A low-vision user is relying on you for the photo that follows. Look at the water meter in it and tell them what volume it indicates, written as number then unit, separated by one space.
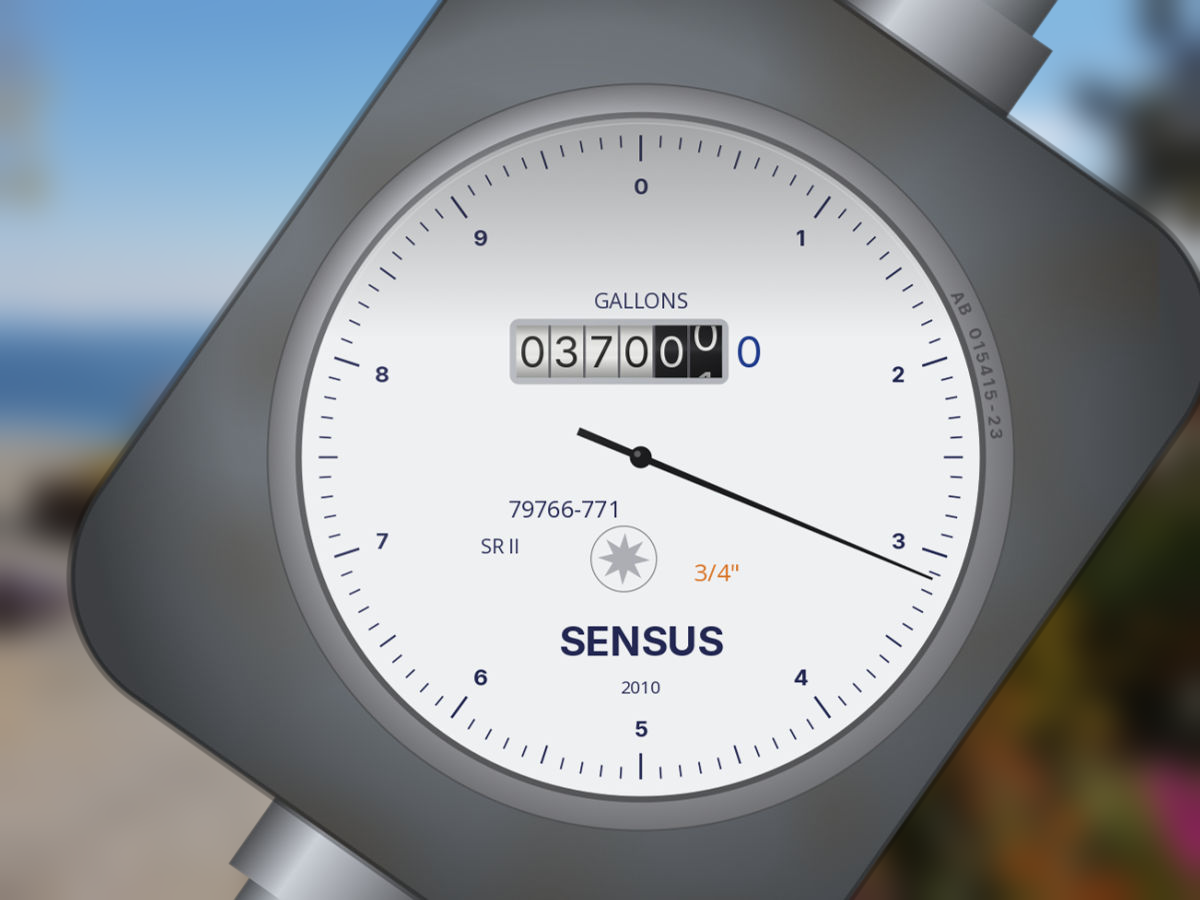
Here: 370003.1 gal
